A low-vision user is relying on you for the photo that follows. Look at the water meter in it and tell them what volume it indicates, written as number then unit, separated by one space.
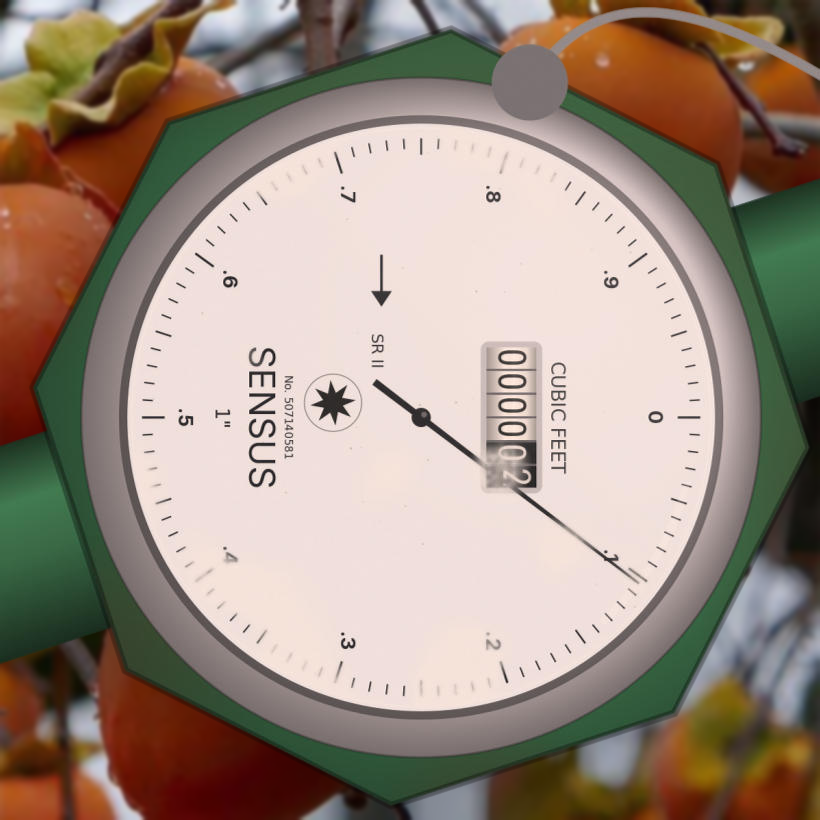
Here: 2.10 ft³
